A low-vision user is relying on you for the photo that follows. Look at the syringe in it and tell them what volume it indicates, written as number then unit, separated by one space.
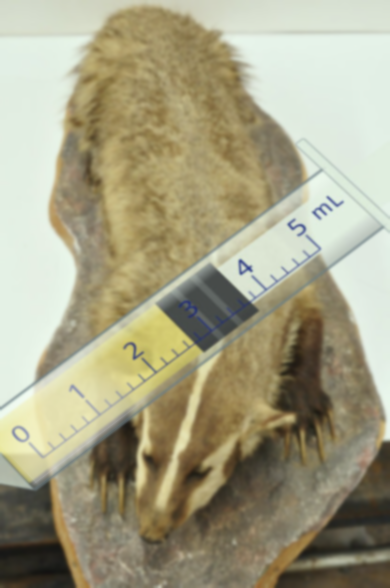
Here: 2.7 mL
